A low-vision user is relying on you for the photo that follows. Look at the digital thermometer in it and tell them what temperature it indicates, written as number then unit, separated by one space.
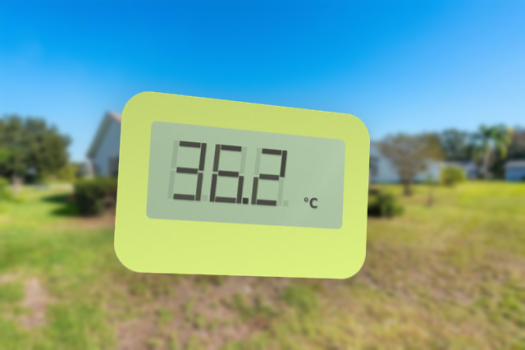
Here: 36.2 °C
